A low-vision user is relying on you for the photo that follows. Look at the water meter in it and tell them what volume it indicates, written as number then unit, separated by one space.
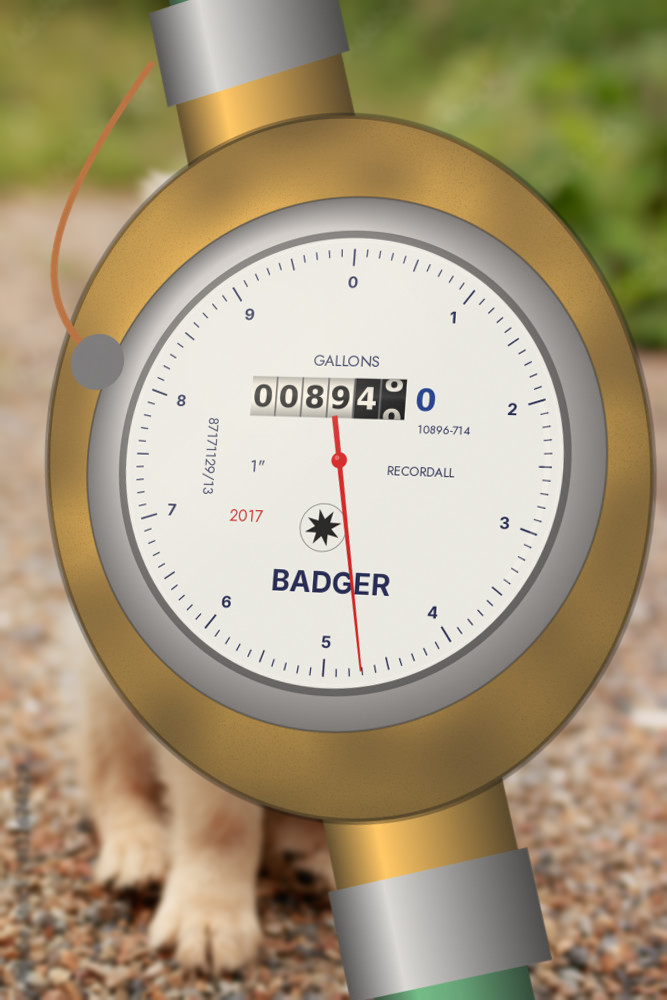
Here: 89484.7 gal
